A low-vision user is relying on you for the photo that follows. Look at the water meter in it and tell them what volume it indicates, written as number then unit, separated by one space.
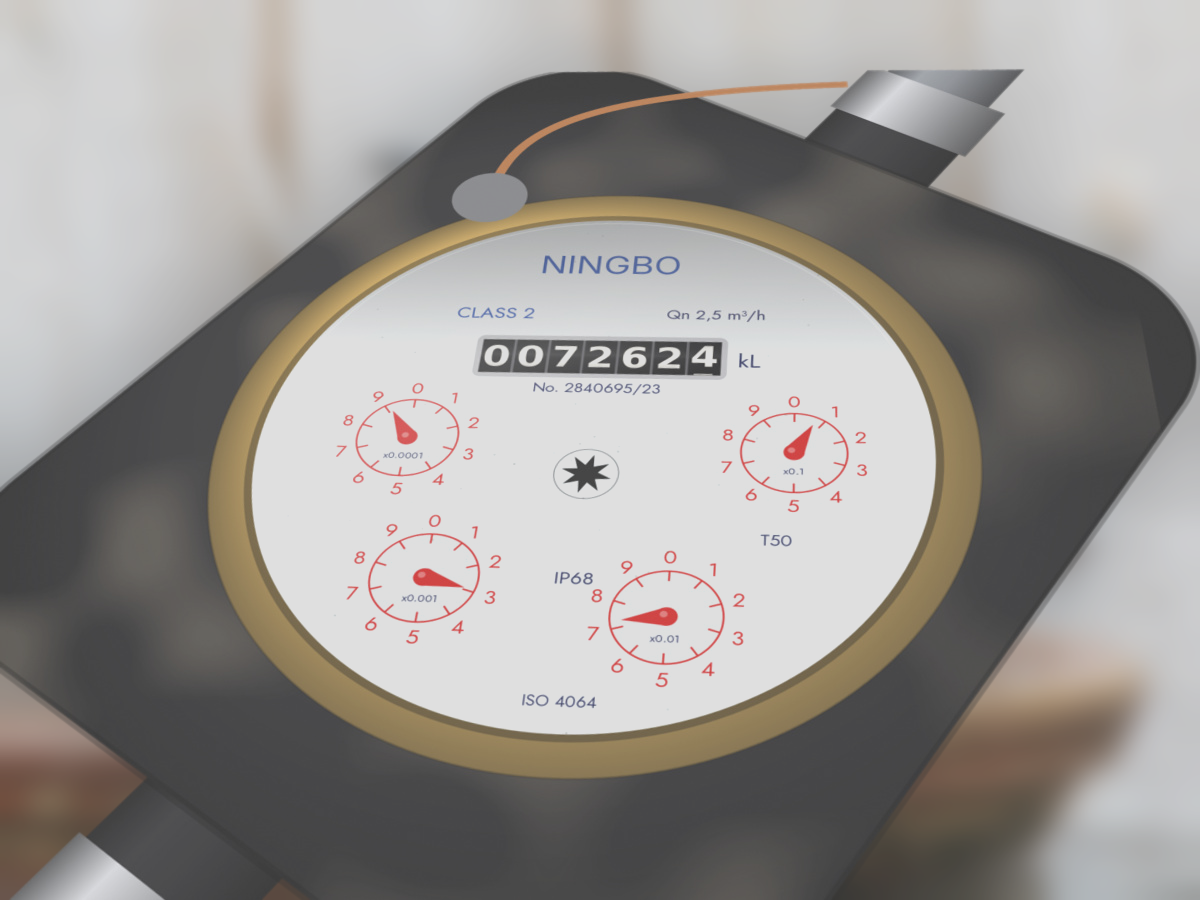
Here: 72624.0729 kL
